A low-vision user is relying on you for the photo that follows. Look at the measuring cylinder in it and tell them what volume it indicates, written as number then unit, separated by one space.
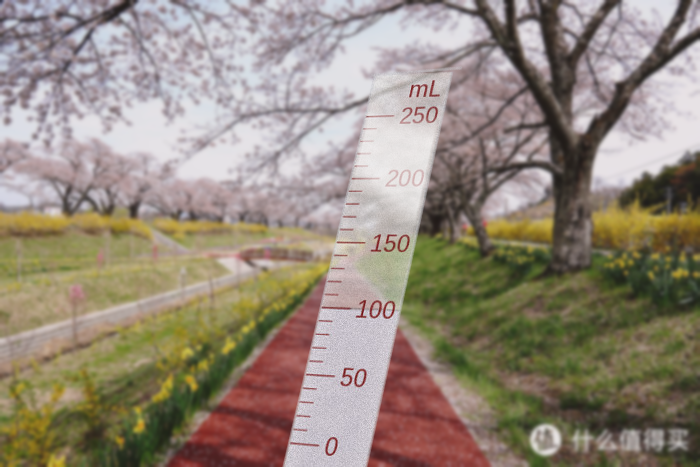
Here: 100 mL
